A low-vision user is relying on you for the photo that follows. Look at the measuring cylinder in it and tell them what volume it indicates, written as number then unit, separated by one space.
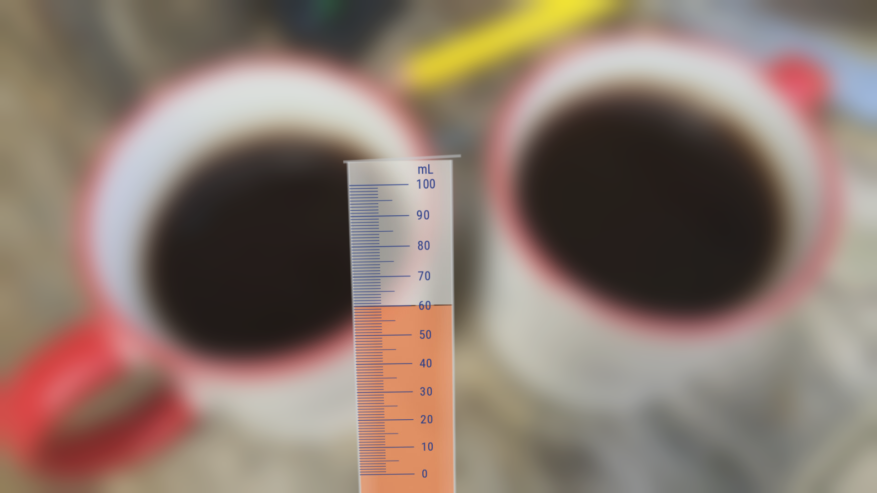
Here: 60 mL
